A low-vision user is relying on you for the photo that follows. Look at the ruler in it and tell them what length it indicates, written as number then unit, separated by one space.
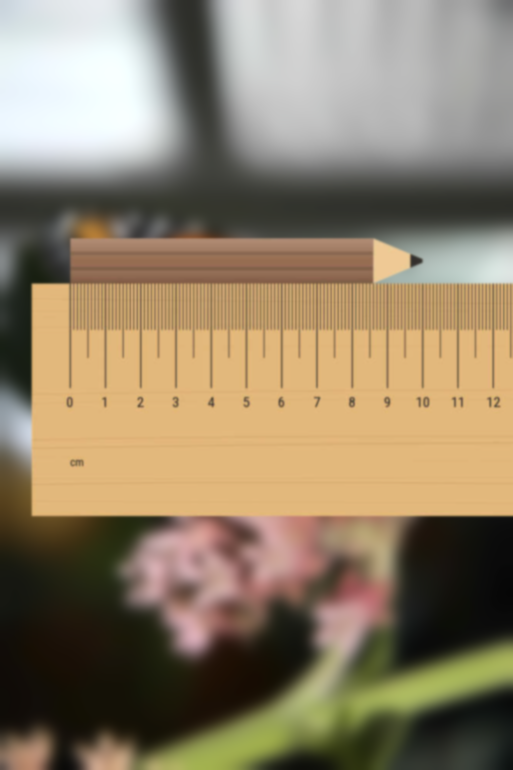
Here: 10 cm
